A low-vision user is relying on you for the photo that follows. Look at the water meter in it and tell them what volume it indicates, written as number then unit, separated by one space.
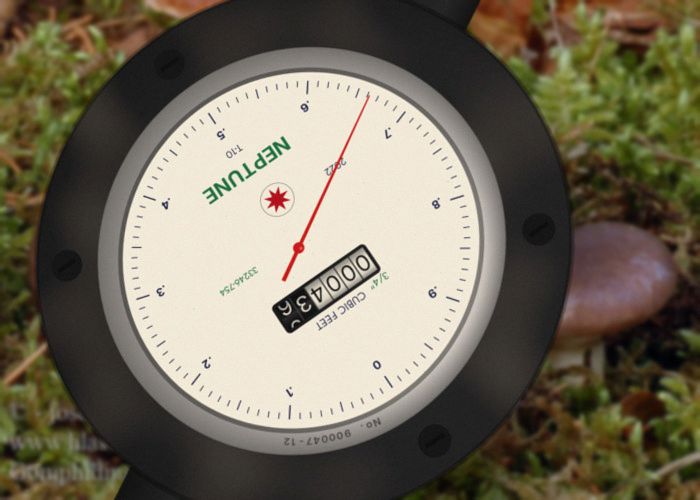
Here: 435.66 ft³
